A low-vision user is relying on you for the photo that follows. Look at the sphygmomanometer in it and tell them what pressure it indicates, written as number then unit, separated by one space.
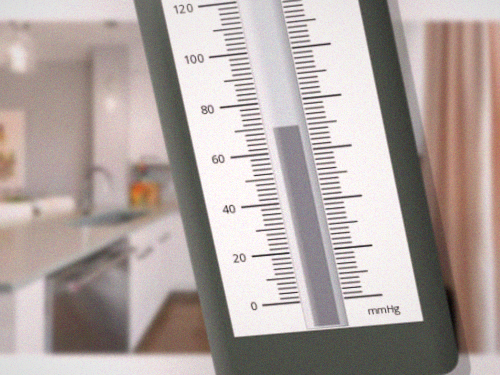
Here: 70 mmHg
